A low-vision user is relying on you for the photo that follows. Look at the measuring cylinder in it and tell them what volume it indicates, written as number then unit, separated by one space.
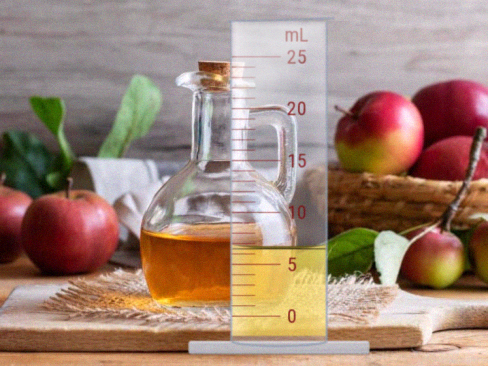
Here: 6.5 mL
